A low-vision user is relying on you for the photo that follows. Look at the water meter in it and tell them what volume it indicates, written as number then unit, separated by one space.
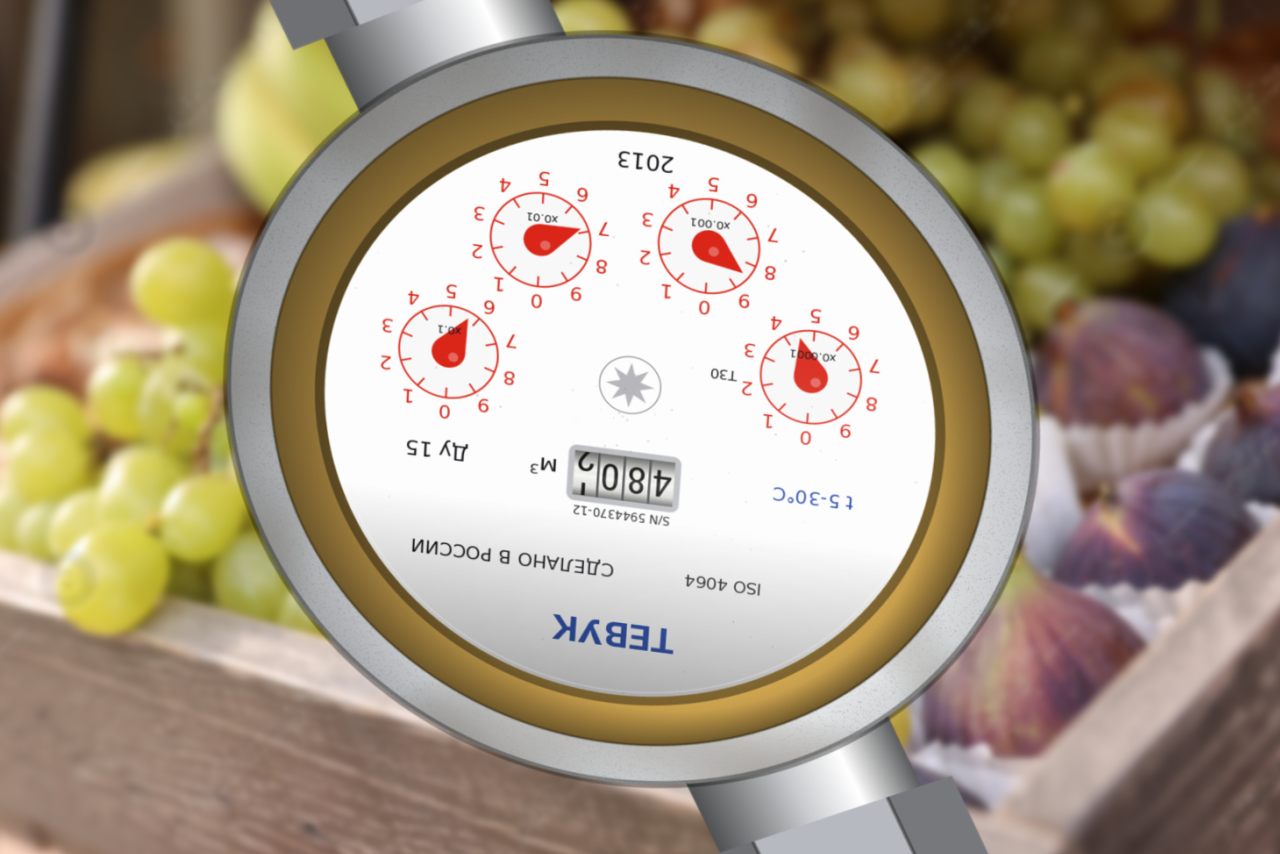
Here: 4801.5684 m³
